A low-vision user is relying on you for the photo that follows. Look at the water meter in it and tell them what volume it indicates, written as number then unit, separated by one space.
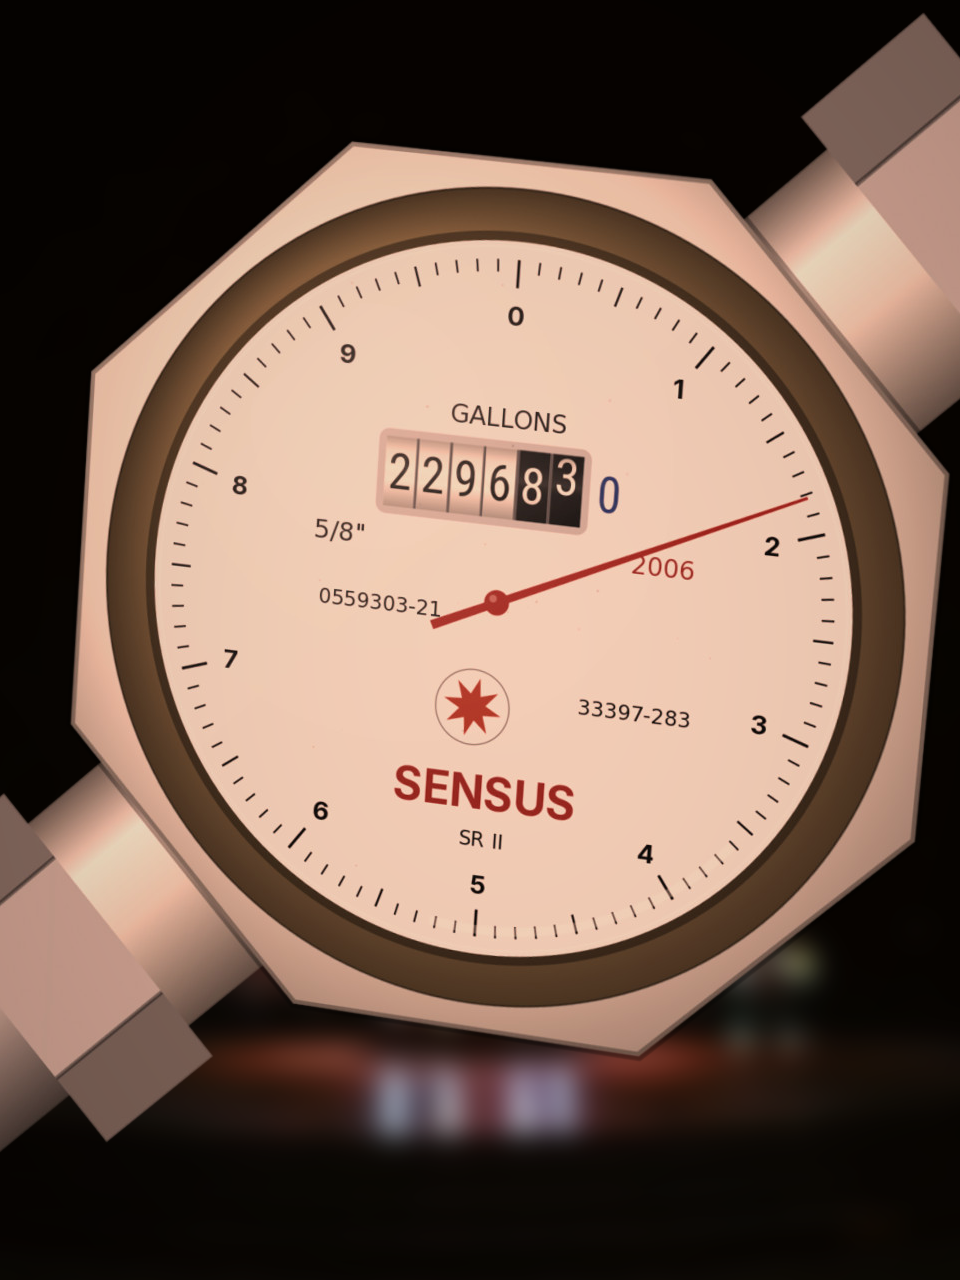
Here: 2296831.8 gal
